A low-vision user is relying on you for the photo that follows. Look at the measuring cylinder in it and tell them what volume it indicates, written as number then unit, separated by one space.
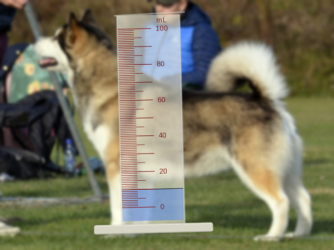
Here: 10 mL
